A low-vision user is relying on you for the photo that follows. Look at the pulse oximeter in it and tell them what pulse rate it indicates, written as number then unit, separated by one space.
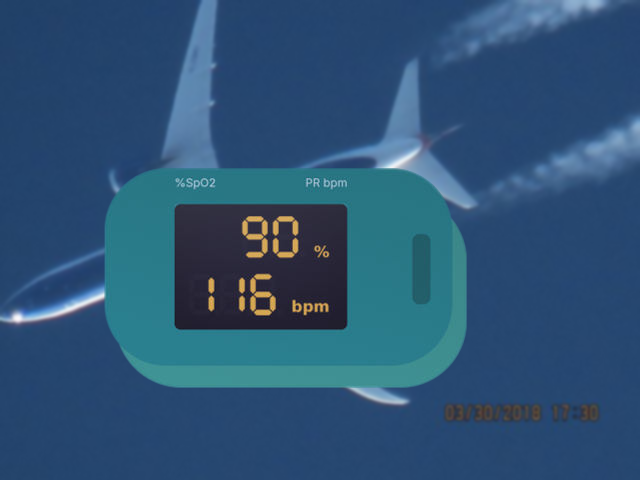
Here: 116 bpm
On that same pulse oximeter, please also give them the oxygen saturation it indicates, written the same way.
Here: 90 %
